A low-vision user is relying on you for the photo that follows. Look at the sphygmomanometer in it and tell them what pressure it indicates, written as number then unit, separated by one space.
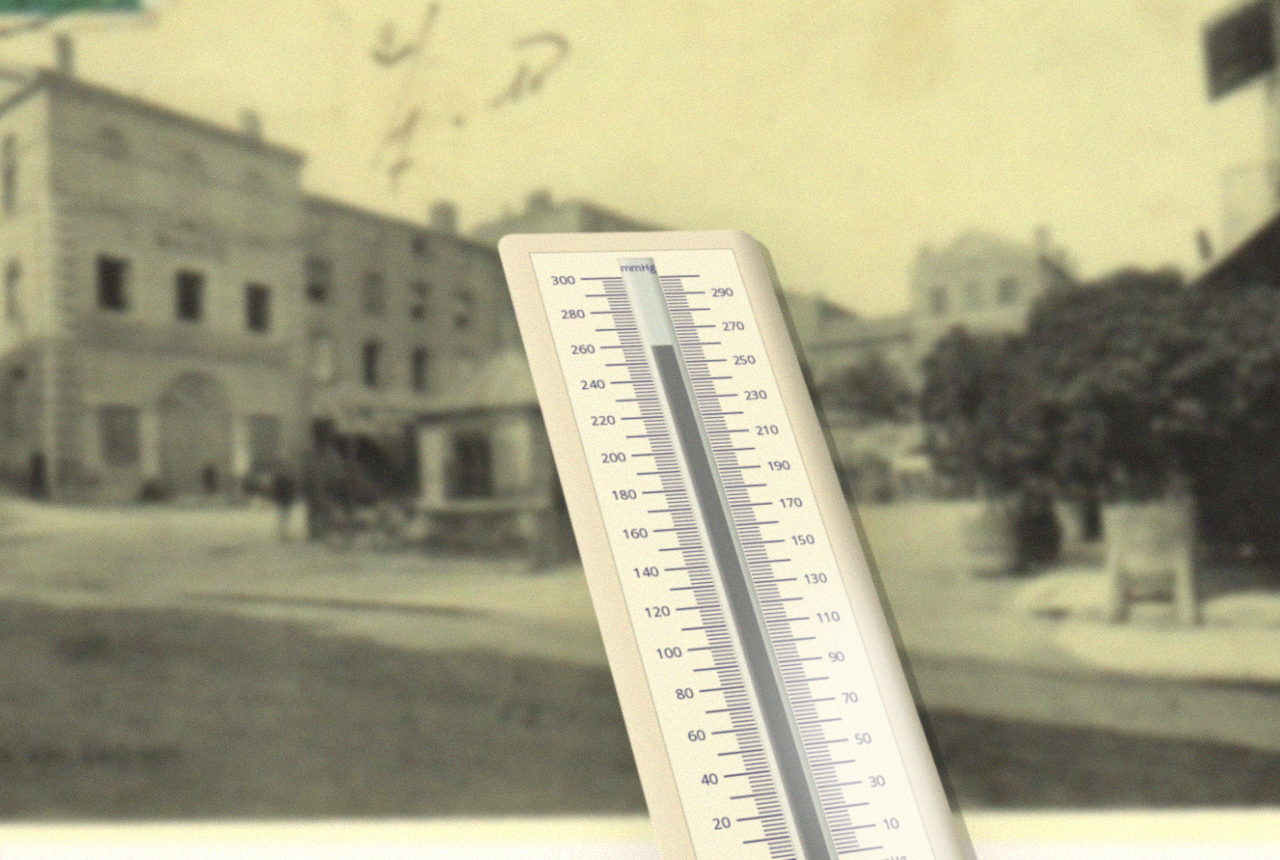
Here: 260 mmHg
